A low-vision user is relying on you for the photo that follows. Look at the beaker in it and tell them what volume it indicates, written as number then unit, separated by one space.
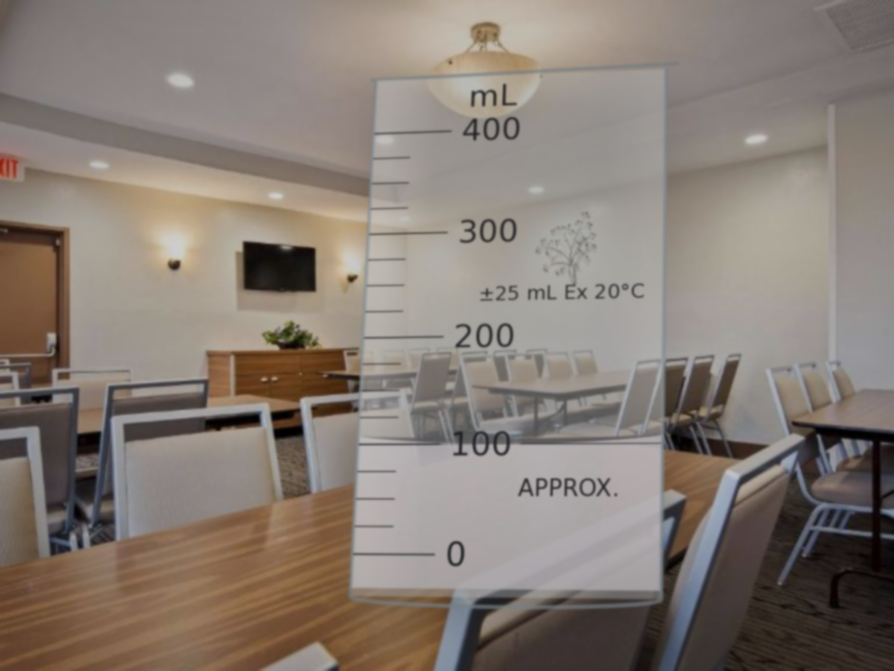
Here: 100 mL
